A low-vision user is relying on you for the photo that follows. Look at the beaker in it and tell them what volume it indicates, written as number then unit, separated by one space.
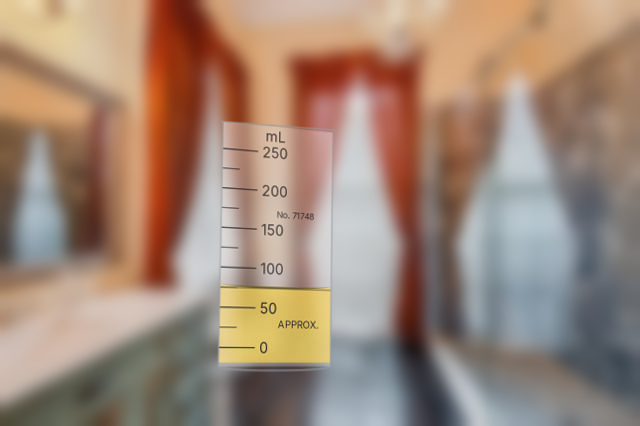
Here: 75 mL
